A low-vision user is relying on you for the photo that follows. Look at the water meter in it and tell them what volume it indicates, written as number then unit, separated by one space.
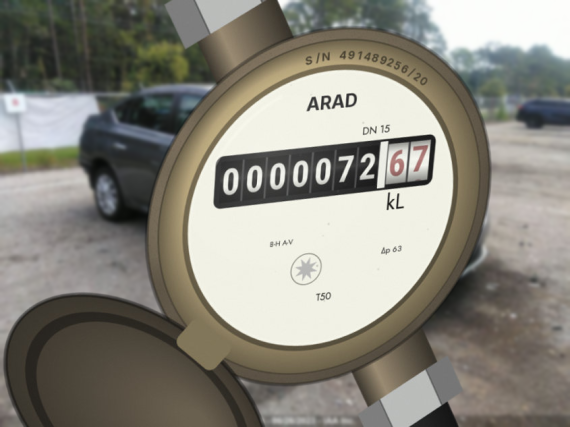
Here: 72.67 kL
